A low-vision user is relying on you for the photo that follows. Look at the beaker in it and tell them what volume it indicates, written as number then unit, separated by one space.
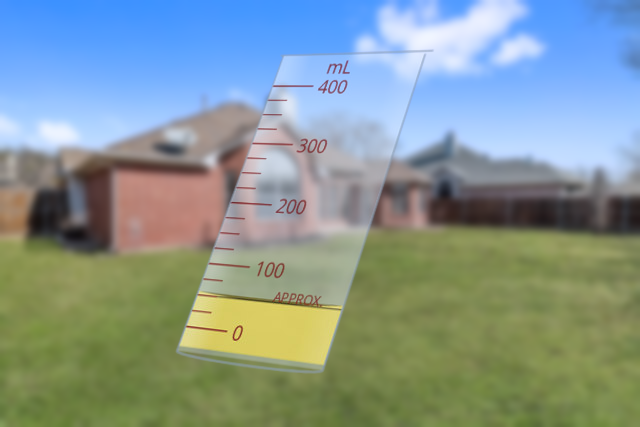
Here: 50 mL
